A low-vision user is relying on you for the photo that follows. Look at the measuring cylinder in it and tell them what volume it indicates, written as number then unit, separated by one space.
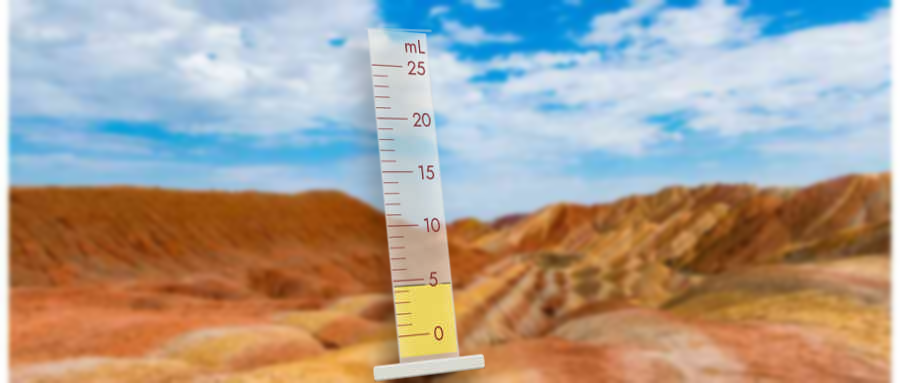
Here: 4.5 mL
